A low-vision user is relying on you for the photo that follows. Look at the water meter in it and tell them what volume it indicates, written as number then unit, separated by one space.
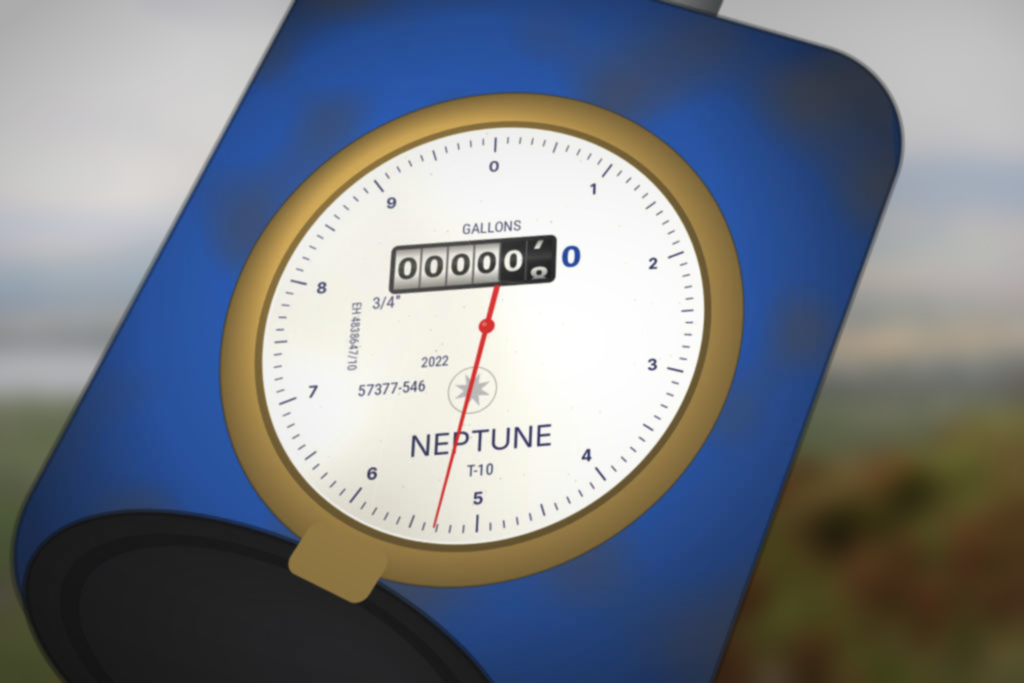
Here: 75.3 gal
